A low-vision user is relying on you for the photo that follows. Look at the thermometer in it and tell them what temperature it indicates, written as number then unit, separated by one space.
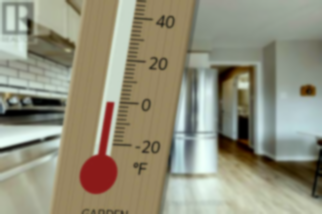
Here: 0 °F
